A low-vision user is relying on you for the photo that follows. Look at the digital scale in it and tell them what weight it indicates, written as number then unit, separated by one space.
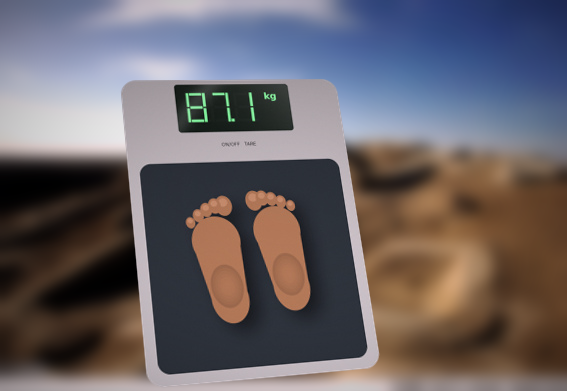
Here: 87.1 kg
